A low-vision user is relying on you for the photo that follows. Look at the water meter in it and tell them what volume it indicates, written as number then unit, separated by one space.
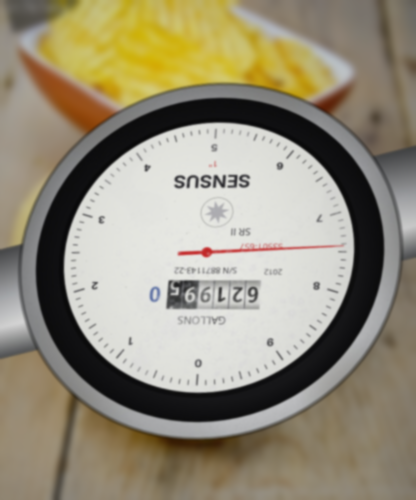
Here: 6219947.4 gal
